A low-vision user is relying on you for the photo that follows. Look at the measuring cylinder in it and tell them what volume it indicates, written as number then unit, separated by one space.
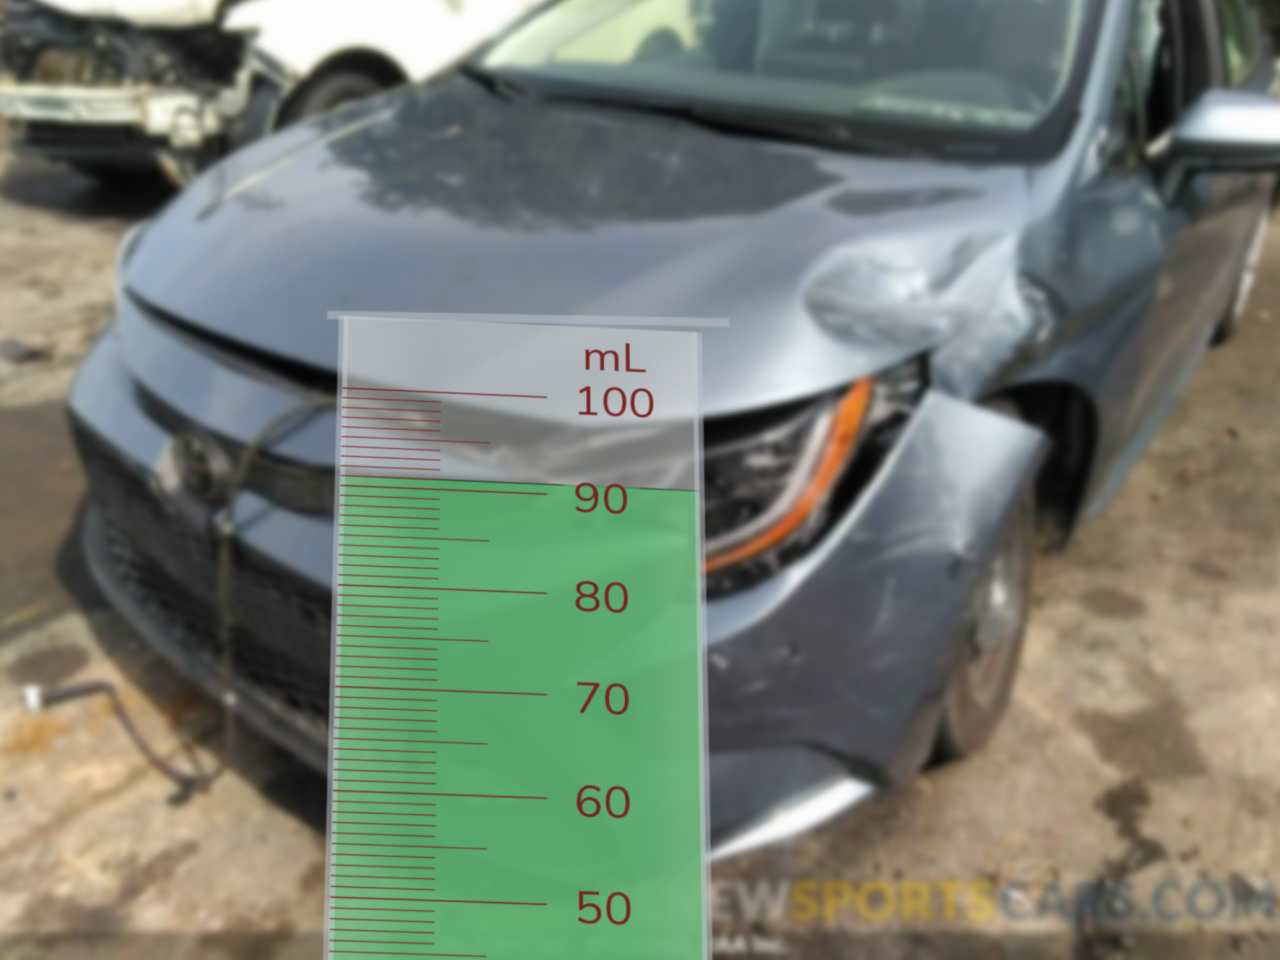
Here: 91 mL
